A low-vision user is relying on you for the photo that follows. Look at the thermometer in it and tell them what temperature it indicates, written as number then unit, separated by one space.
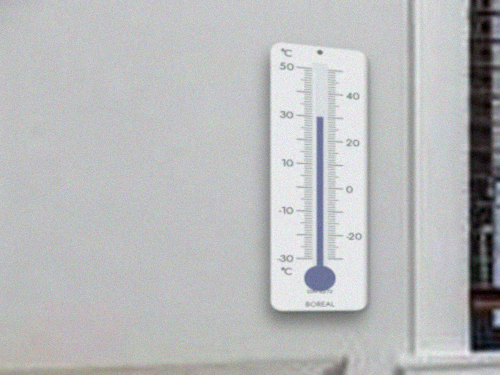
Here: 30 °C
